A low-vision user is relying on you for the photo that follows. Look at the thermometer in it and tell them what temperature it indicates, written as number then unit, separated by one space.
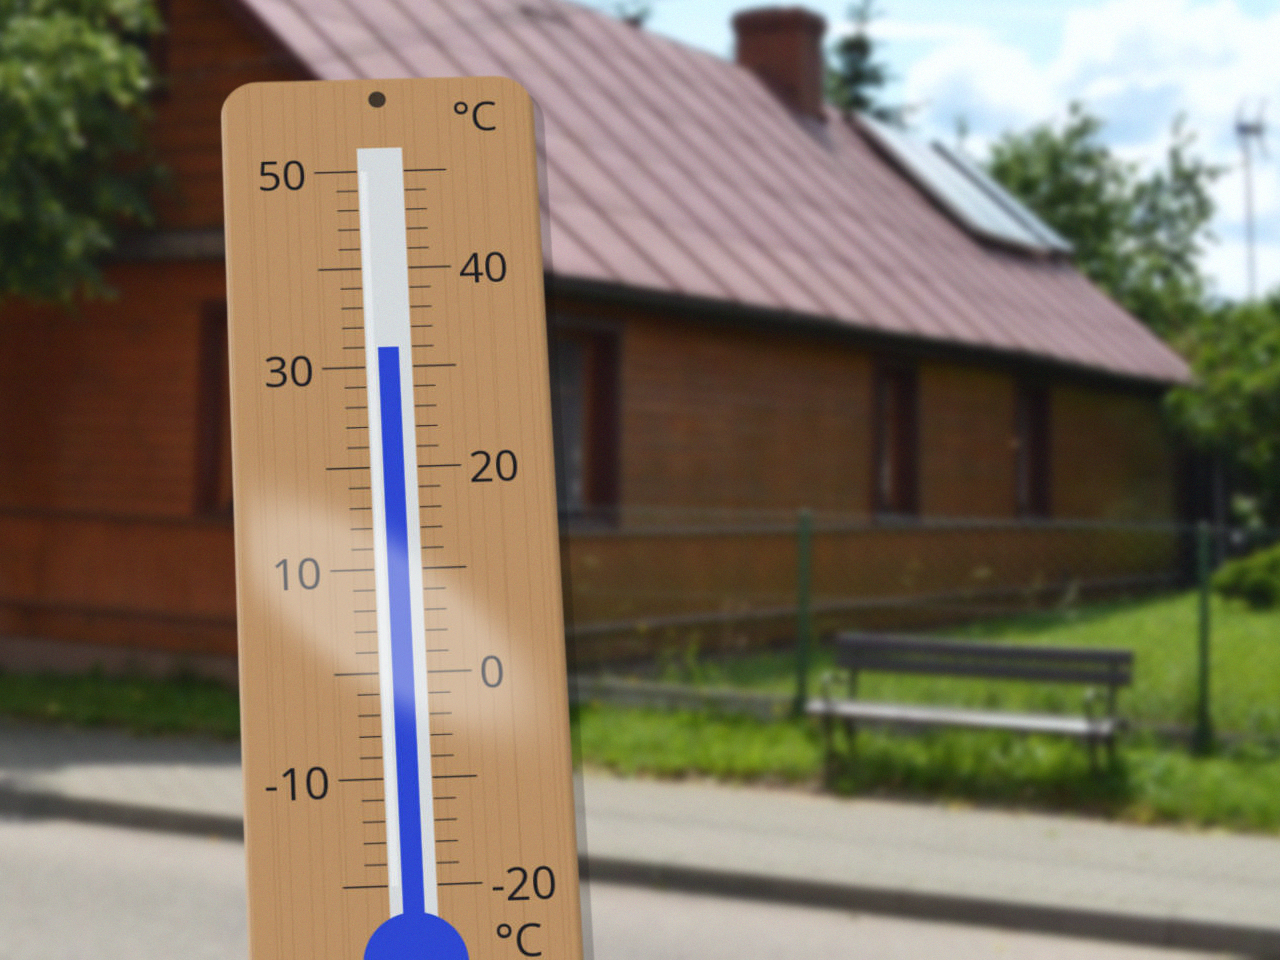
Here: 32 °C
